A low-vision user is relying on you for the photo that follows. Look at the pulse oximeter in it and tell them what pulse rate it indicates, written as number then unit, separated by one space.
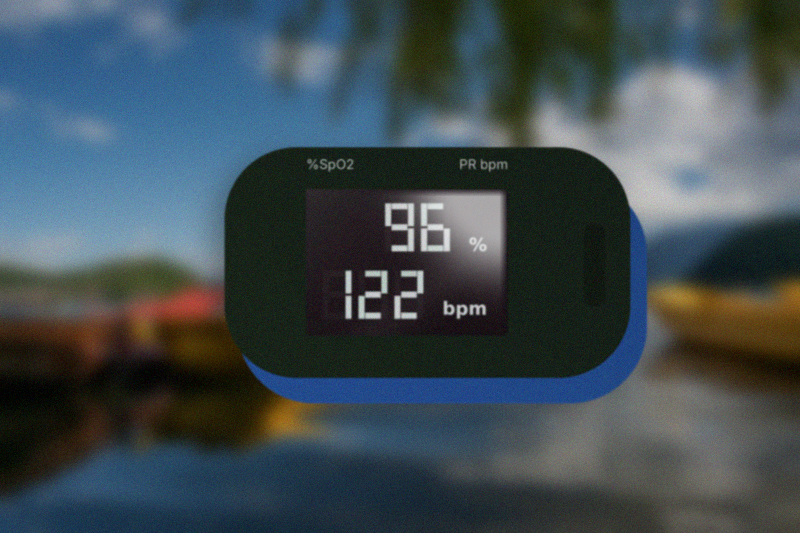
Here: 122 bpm
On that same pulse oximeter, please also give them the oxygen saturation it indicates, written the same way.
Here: 96 %
